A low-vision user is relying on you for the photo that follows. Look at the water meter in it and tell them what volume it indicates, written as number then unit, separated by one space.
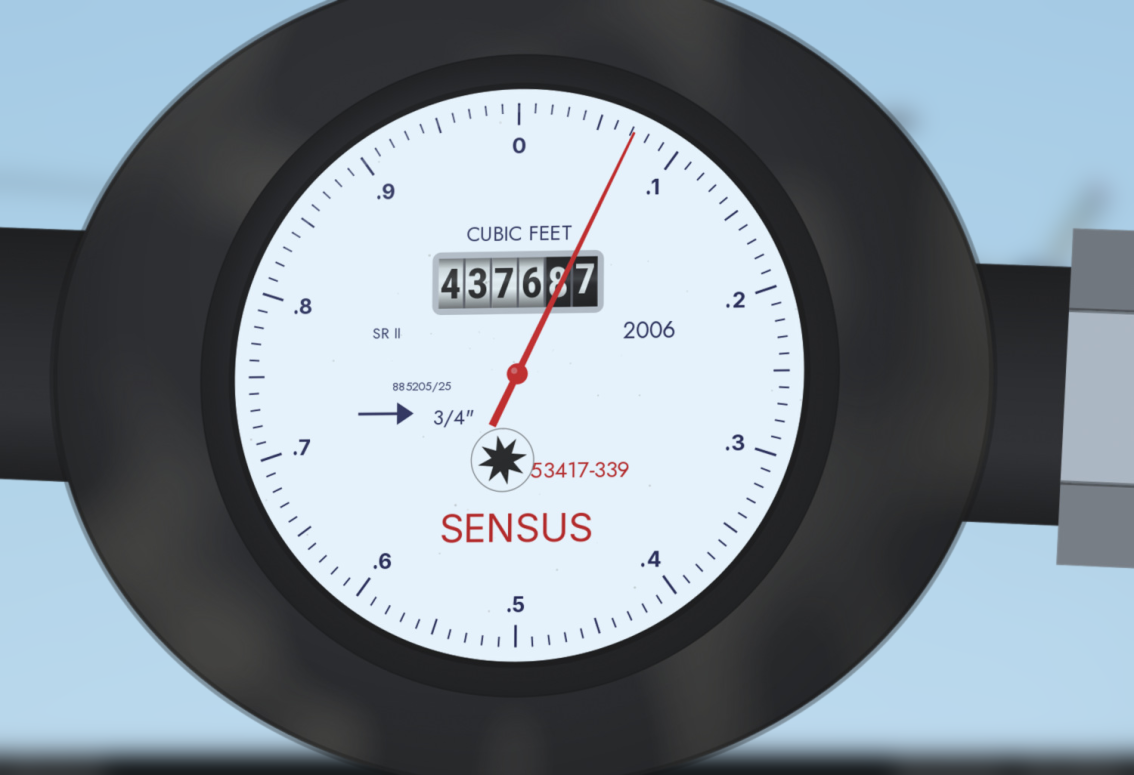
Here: 437687.07 ft³
